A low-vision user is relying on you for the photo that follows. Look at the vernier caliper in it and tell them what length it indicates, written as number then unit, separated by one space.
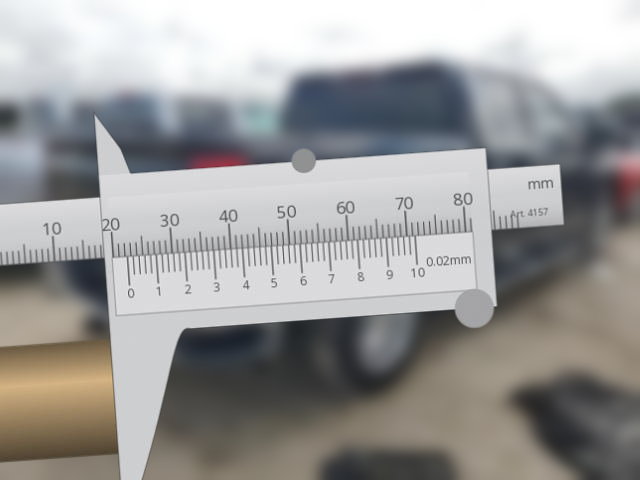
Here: 22.4 mm
